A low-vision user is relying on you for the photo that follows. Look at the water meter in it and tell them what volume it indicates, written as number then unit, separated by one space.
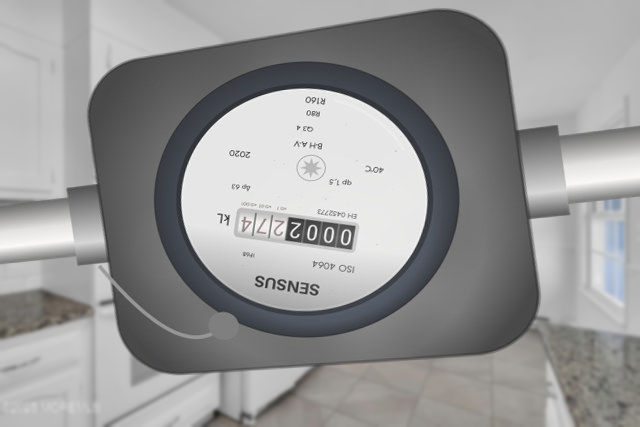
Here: 2.274 kL
